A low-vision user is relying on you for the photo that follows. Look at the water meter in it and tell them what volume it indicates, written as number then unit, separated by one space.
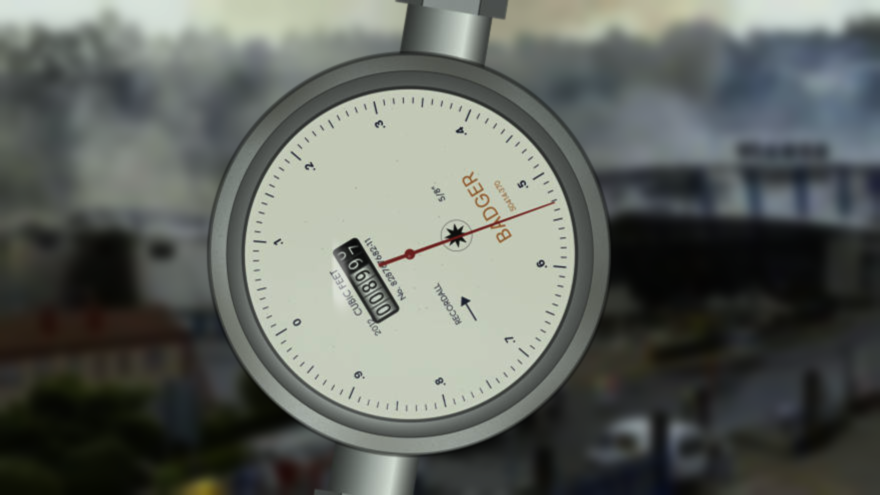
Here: 8996.53 ft³
